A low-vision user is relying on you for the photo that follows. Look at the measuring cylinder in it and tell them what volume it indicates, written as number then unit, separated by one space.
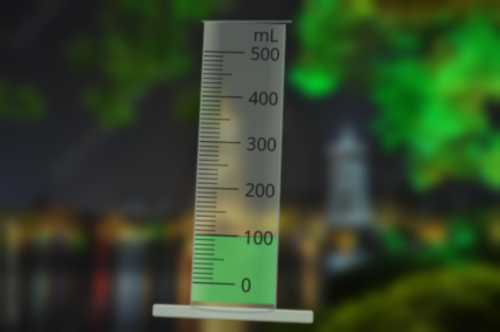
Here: 100 mL
